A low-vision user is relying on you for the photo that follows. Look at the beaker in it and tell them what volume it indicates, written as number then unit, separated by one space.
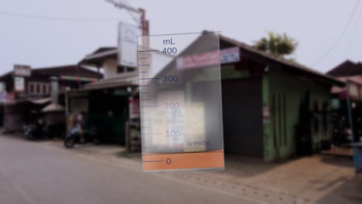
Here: 25 mL
